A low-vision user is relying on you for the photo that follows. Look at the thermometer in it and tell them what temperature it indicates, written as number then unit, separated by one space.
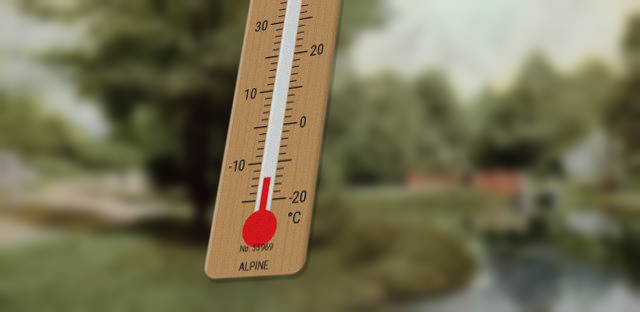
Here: -14 °C
